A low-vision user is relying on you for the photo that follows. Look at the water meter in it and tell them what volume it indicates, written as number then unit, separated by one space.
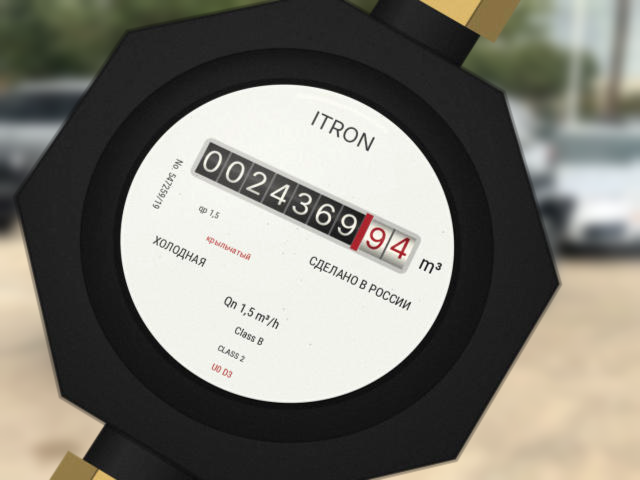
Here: 24369.94 m³
